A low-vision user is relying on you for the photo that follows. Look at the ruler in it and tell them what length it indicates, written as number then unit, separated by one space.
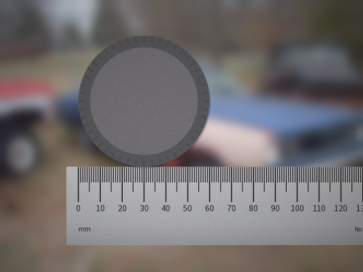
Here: 60 mm
